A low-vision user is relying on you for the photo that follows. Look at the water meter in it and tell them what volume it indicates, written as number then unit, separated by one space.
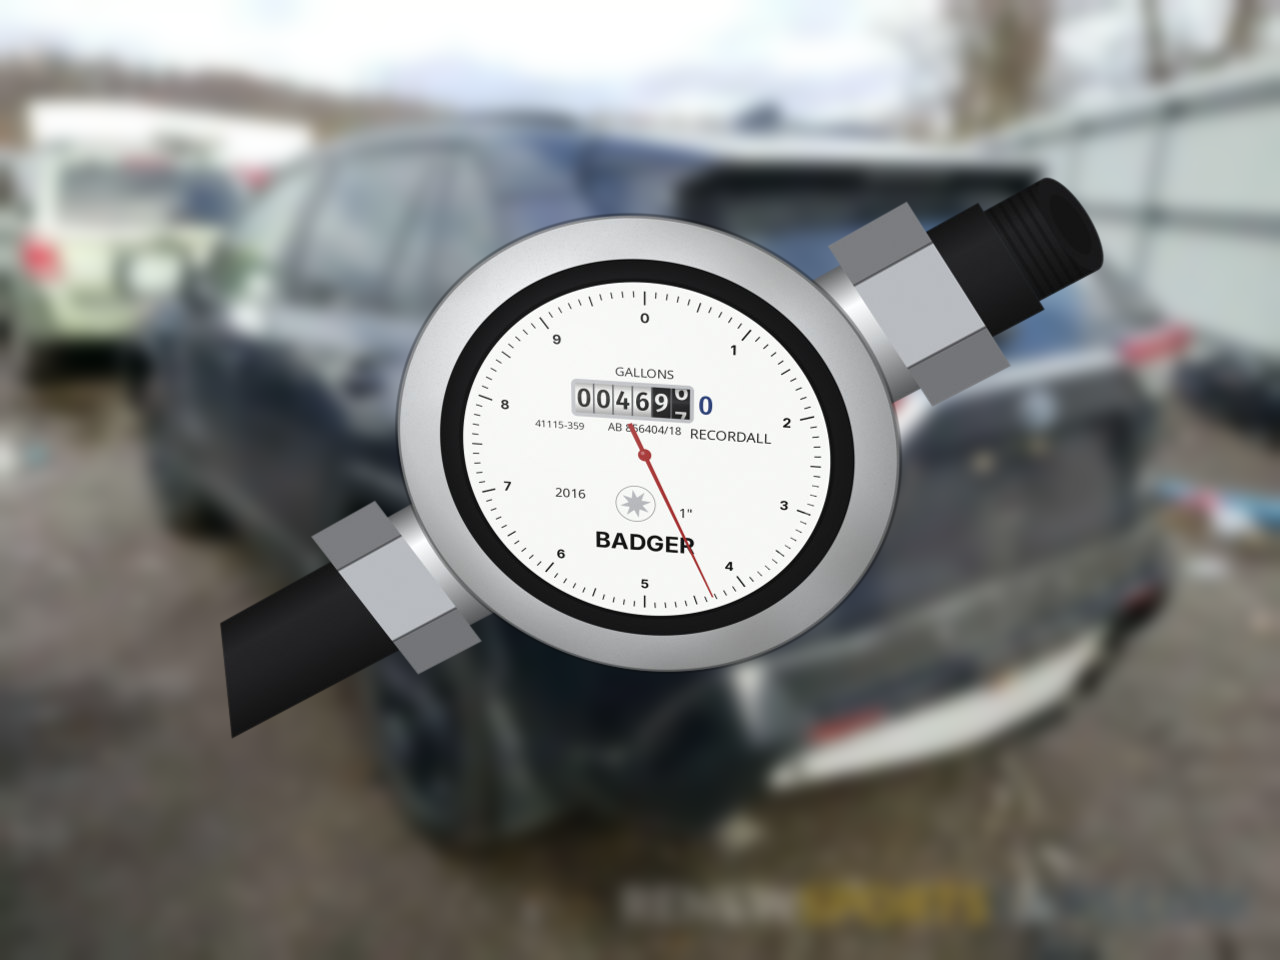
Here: 46964.3 gal
